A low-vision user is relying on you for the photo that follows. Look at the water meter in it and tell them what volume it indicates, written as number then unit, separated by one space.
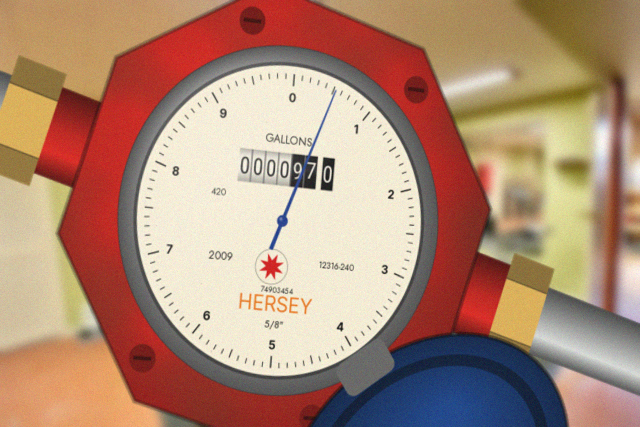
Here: 970.5 gal
